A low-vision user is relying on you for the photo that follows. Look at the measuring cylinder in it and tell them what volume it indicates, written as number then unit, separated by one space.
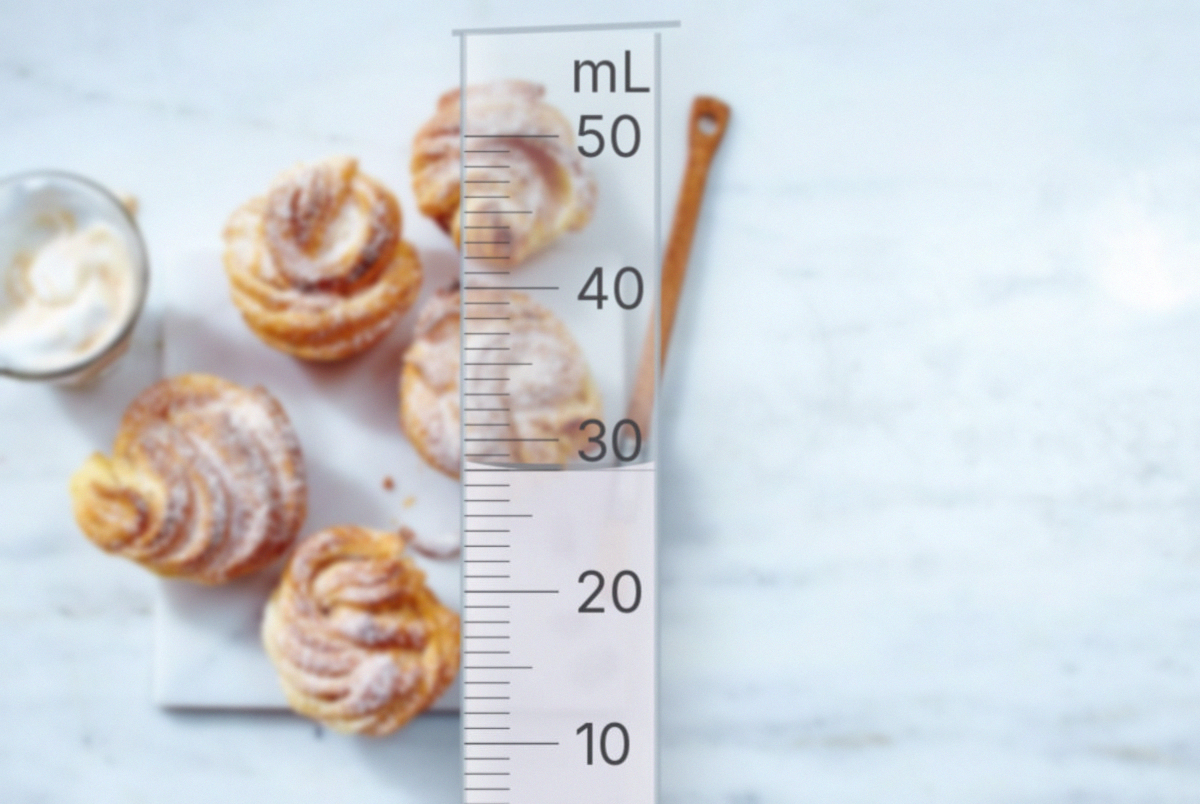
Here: 28 mL
